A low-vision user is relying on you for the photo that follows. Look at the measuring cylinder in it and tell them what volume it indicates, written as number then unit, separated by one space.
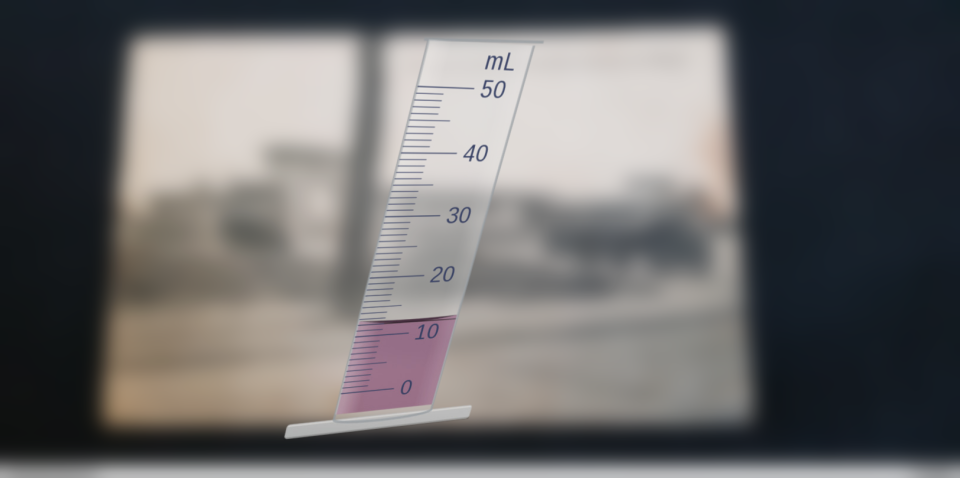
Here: 12 mL
